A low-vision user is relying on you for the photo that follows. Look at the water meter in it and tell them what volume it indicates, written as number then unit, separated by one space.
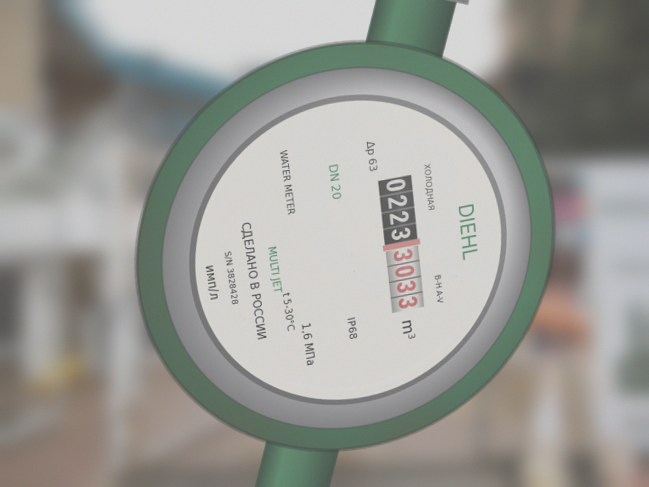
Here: 223.3033 m³
